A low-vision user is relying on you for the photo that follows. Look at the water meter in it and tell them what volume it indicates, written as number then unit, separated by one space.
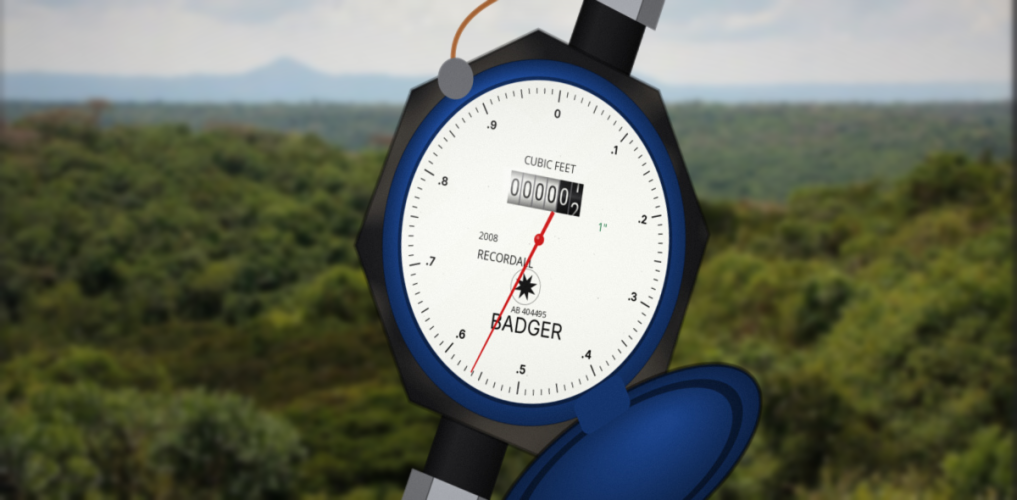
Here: 1.56 ft³
